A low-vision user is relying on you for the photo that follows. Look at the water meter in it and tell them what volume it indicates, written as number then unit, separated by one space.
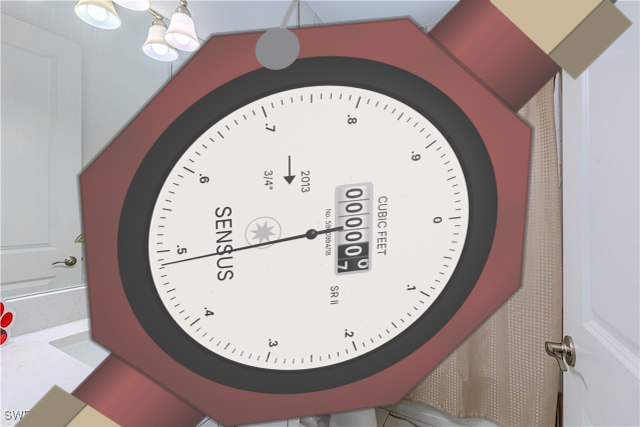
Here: 6.48 ft³
